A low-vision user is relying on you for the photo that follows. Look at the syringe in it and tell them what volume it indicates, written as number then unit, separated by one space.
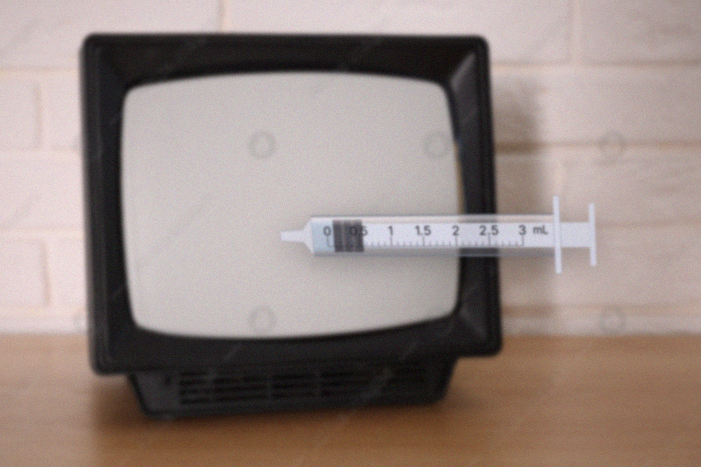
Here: 0.1 mL
